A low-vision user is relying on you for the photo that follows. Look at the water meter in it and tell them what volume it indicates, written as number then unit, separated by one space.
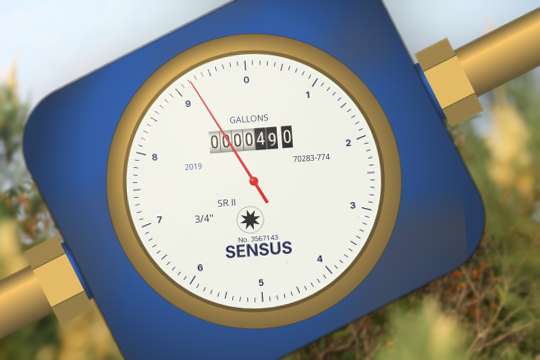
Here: 489.2 gal
